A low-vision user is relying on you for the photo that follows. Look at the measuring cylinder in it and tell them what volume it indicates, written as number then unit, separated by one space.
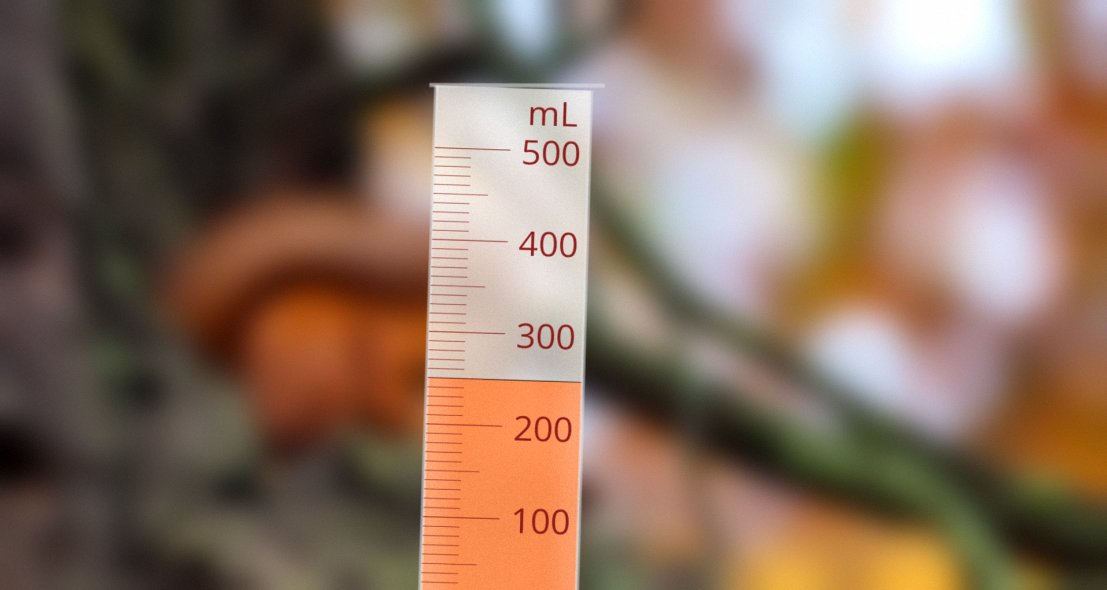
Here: 250 mL
